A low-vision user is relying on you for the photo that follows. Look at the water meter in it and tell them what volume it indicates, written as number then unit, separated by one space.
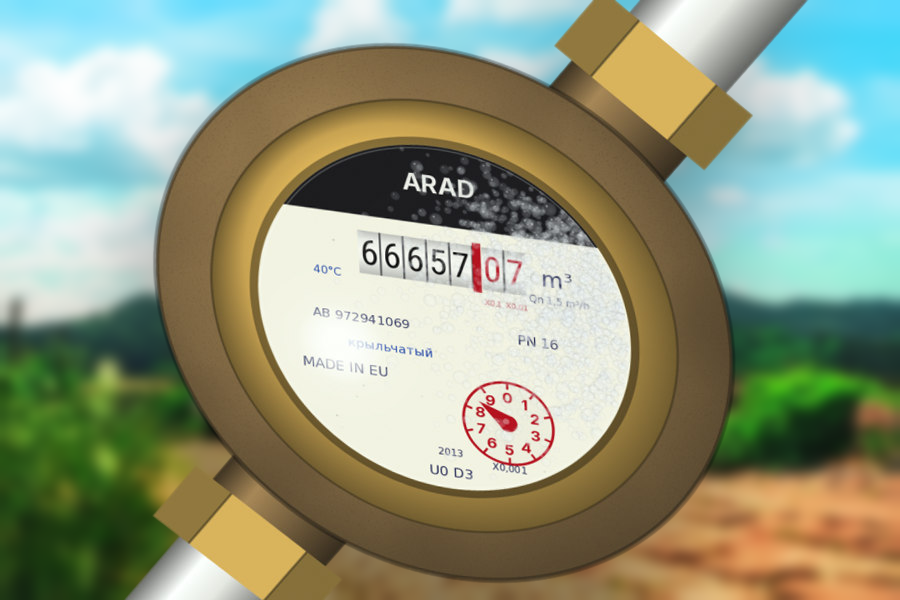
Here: 66657.078 m³
